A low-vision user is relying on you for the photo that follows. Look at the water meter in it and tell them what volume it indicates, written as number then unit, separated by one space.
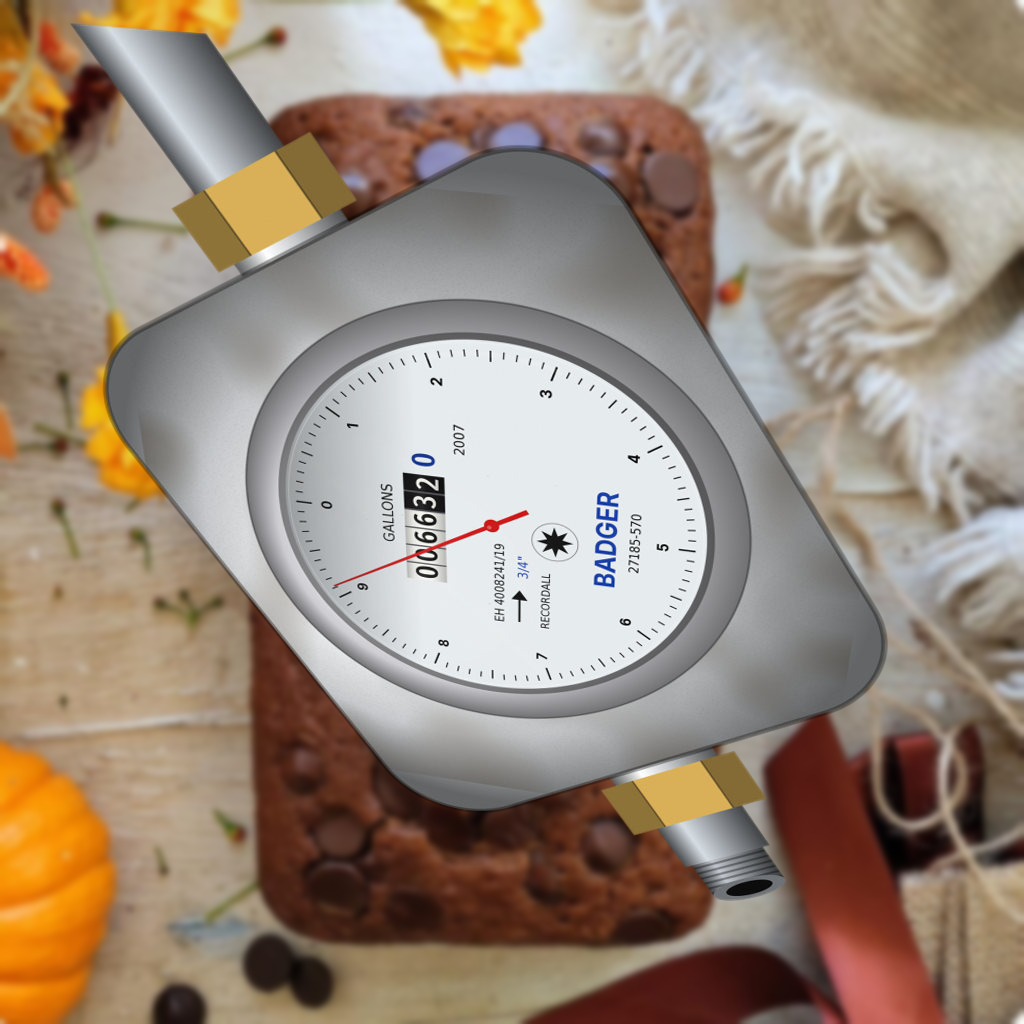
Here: 66319.1 gal
